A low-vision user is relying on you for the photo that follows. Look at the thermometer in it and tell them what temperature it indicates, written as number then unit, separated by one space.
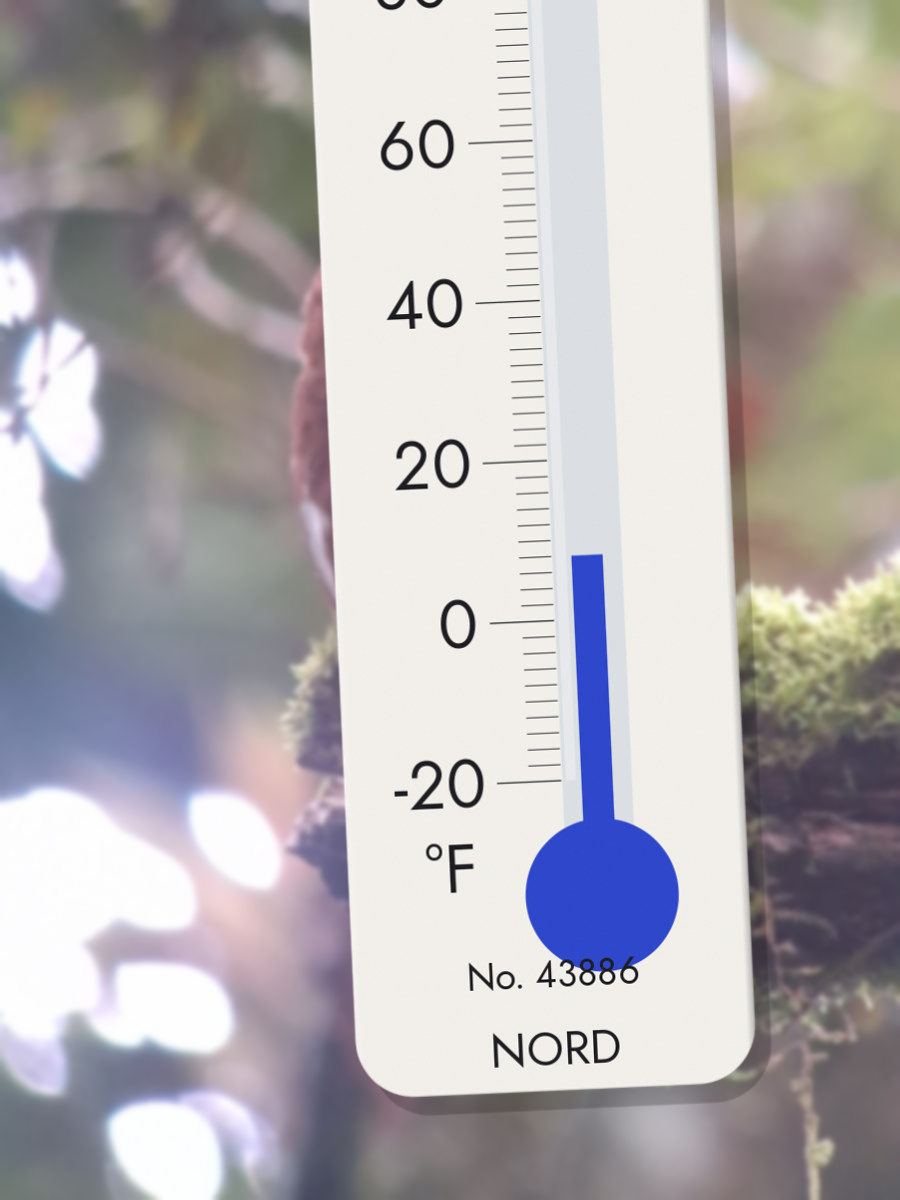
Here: 8 °F
